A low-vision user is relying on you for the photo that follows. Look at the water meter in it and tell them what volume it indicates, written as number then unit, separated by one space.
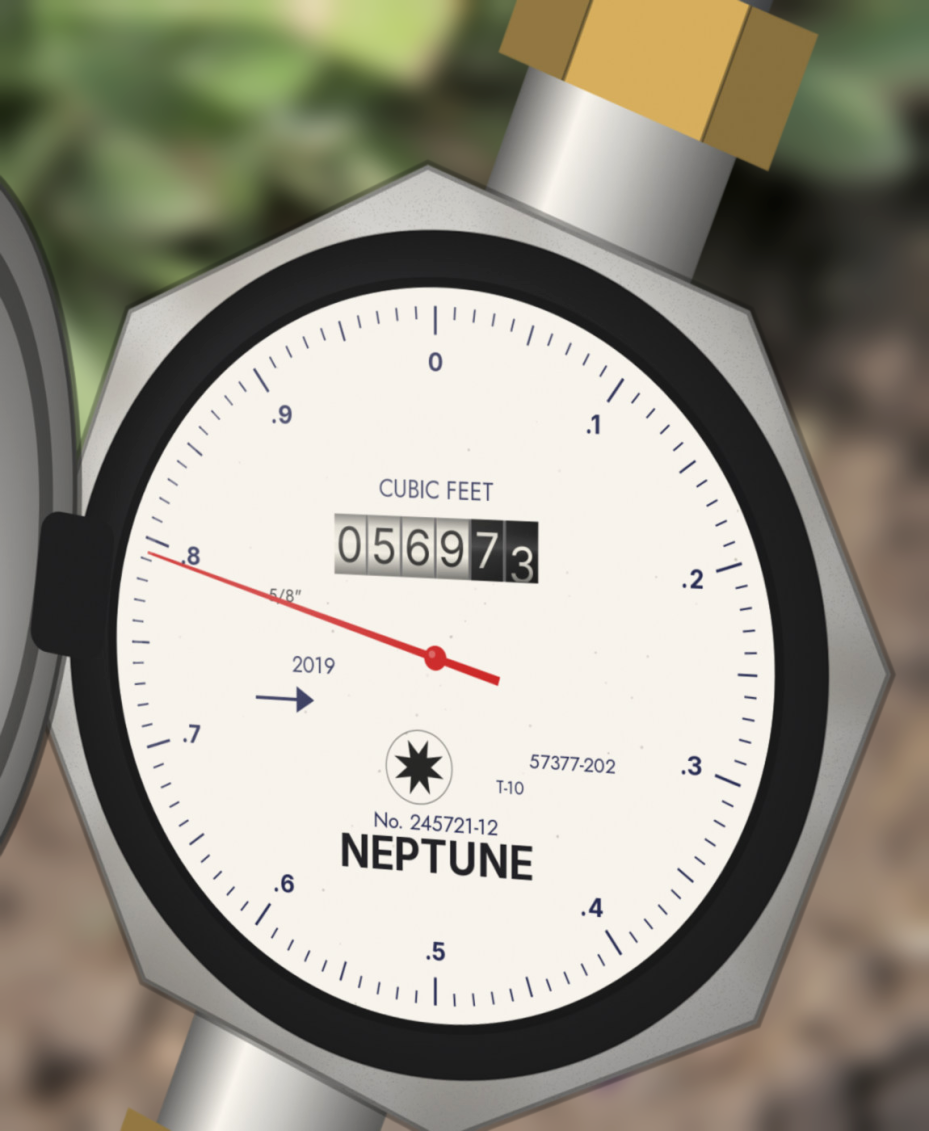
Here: 56972.79 ft³
